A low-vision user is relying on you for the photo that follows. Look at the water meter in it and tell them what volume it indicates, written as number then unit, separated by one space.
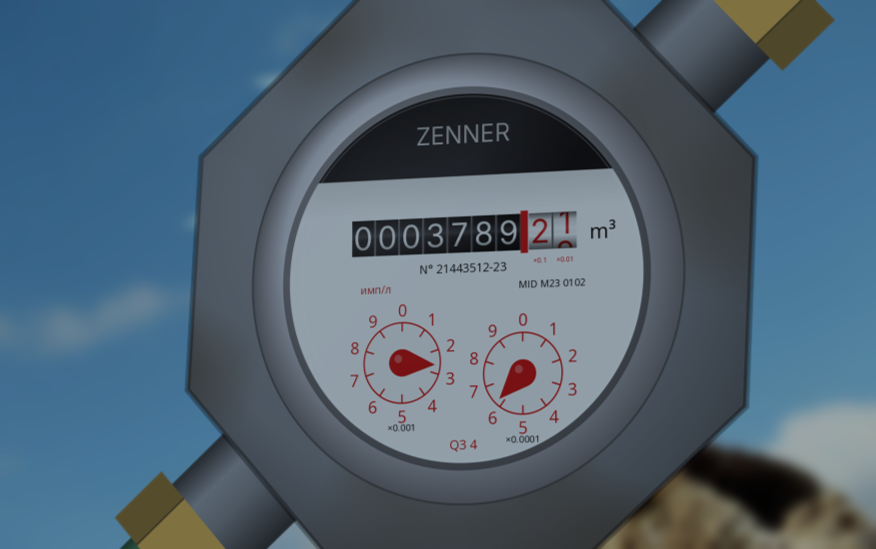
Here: 3789.2126 m³
